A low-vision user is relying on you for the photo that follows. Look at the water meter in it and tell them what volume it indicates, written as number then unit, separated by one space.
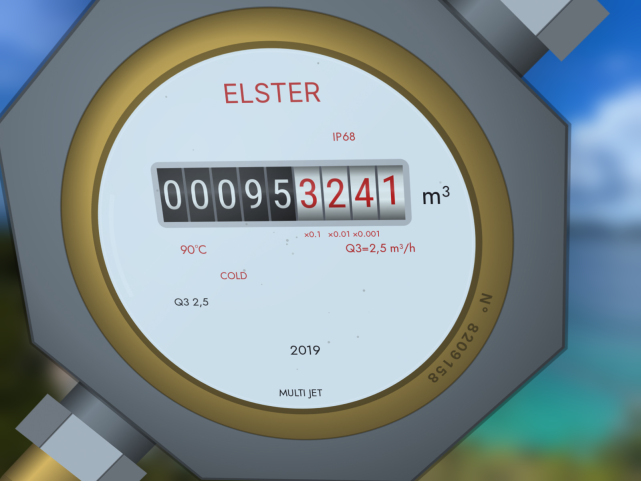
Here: 95.3241 m³
